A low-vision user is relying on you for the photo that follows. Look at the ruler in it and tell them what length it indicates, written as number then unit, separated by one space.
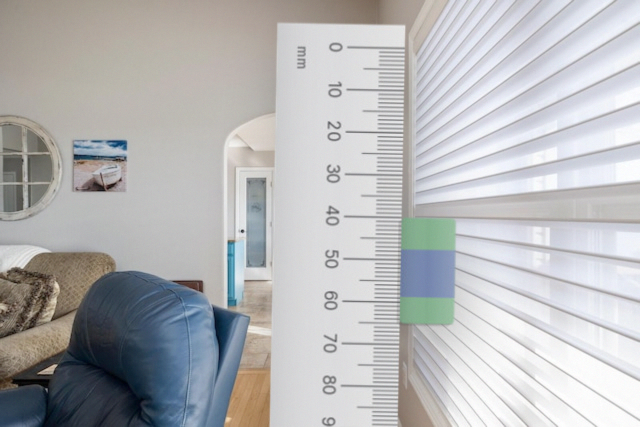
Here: 25 mm
